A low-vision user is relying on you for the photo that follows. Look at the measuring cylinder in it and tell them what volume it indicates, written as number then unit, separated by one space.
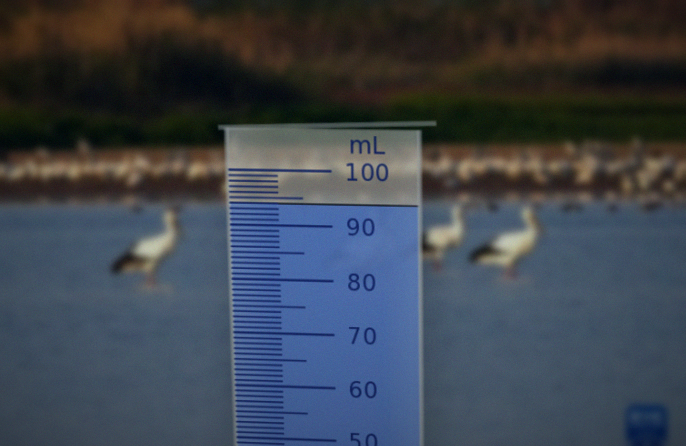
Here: 94 mL
